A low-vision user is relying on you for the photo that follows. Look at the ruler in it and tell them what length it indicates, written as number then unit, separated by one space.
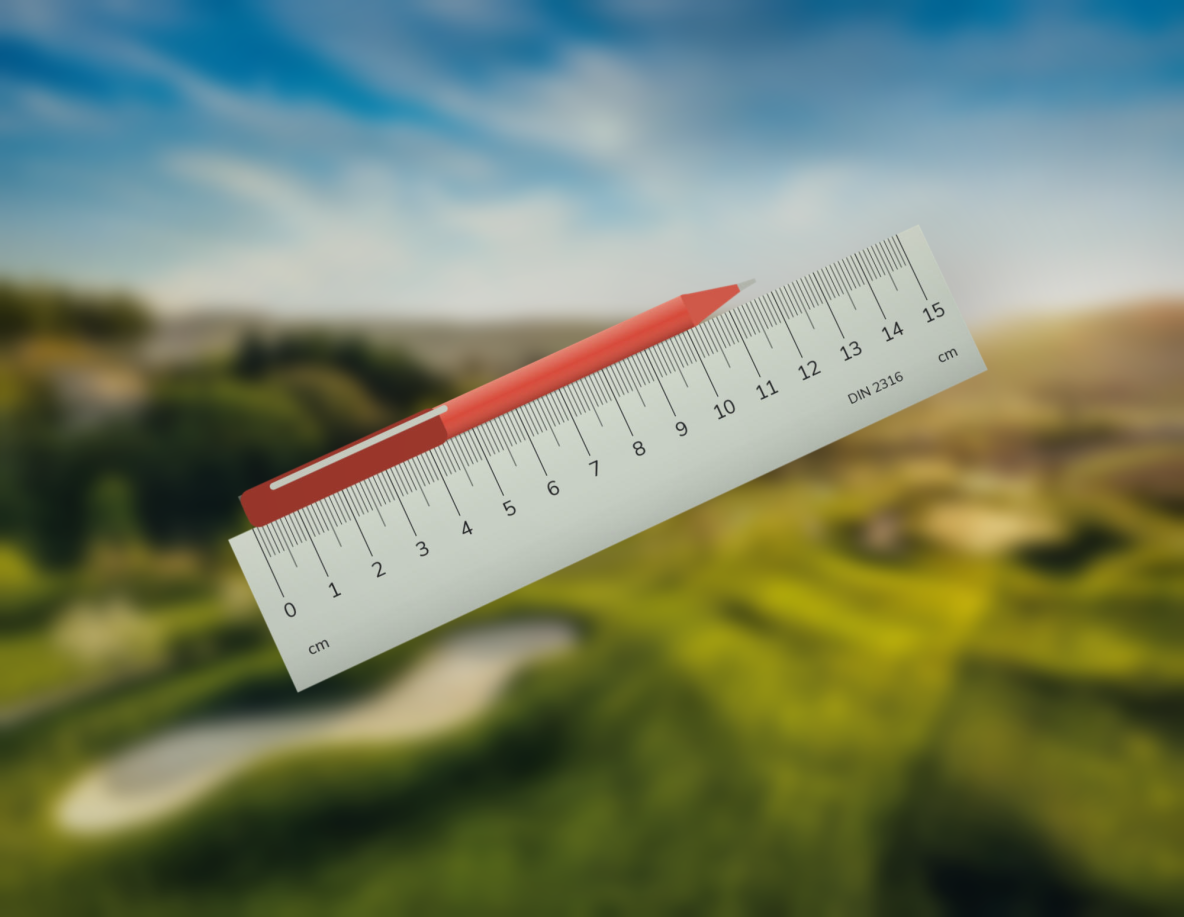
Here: 11.8 cm
